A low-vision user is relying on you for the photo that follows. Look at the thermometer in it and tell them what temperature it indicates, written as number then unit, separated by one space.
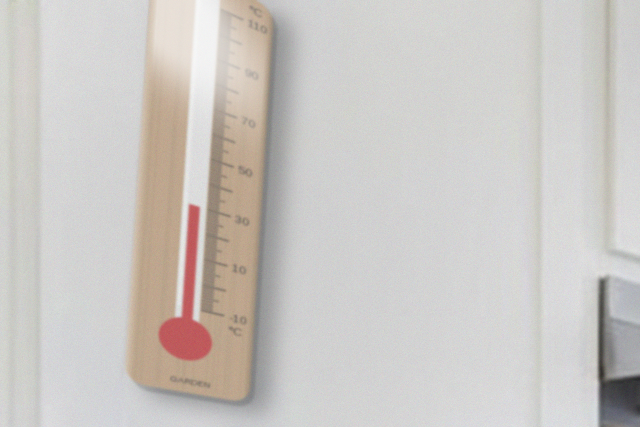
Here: 30 °C
